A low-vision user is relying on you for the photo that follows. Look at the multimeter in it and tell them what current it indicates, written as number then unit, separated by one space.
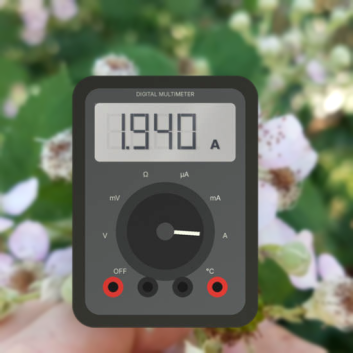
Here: 1.940 A
